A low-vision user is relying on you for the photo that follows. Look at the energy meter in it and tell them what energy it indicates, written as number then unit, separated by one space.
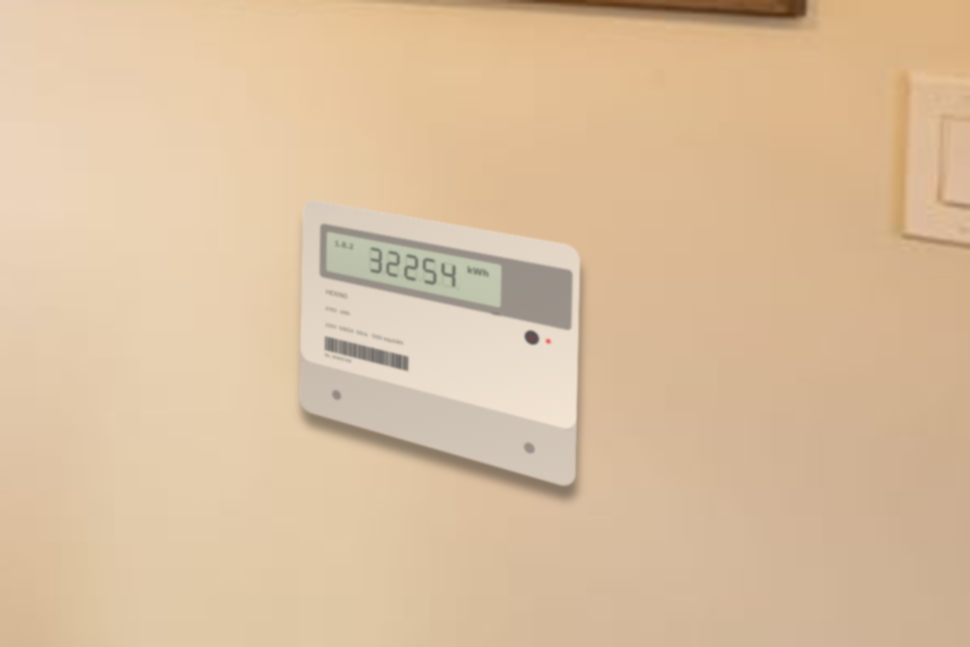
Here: 32254 kWh
